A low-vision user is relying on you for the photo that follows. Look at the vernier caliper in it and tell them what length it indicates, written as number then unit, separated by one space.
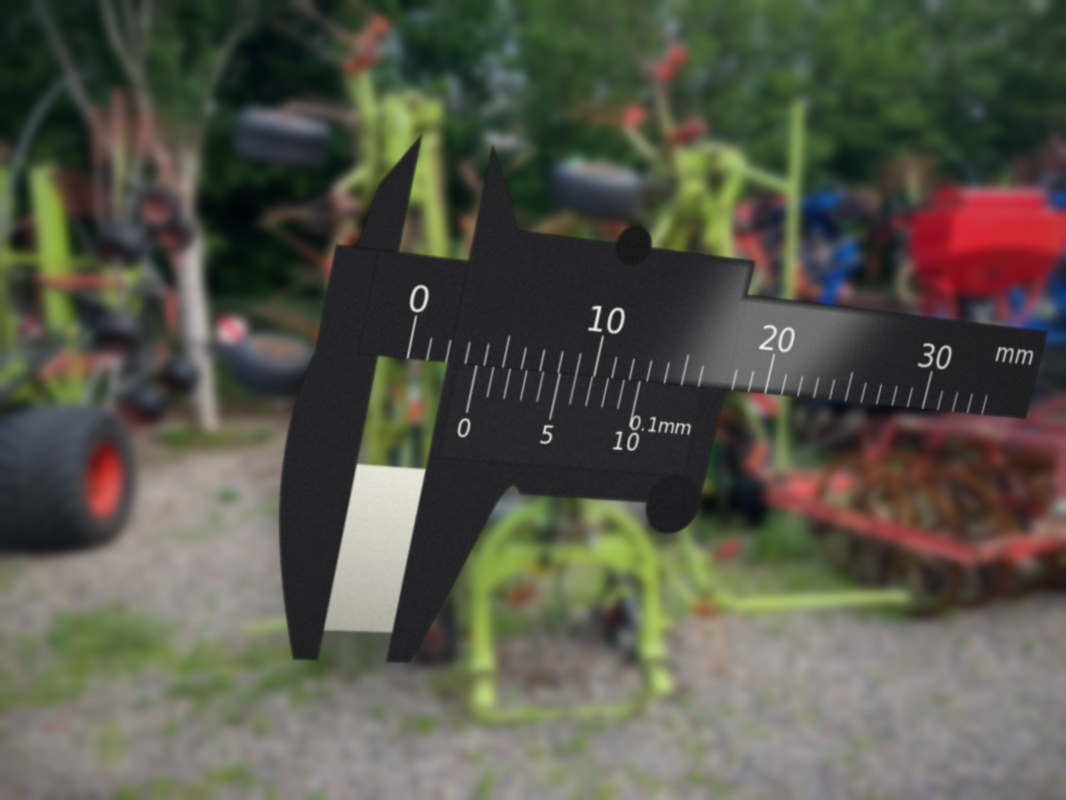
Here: 3.6 mm
